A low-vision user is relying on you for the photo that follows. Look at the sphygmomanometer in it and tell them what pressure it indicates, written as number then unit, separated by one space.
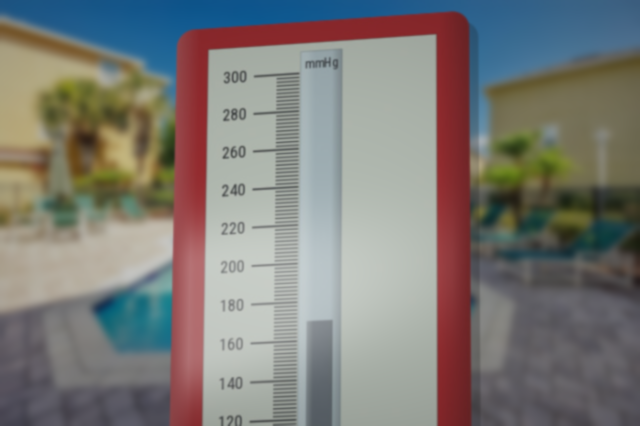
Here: 170 mmHg
